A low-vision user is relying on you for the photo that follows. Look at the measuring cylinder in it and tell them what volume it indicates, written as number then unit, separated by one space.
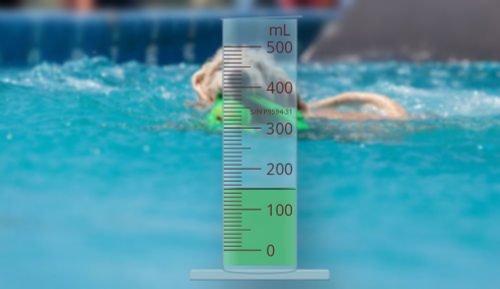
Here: 150 mL
